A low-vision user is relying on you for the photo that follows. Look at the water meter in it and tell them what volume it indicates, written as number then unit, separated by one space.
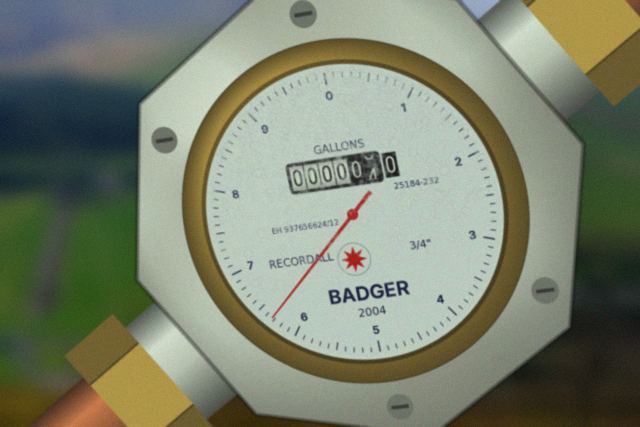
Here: 36.3 gal
